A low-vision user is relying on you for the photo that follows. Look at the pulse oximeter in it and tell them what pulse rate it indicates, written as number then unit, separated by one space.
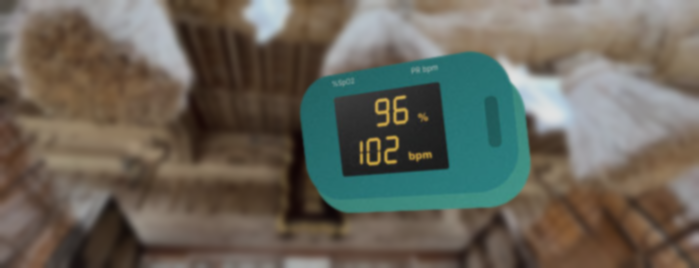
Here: 102 bpm
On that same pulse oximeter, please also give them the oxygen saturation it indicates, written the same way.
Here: 96 %
